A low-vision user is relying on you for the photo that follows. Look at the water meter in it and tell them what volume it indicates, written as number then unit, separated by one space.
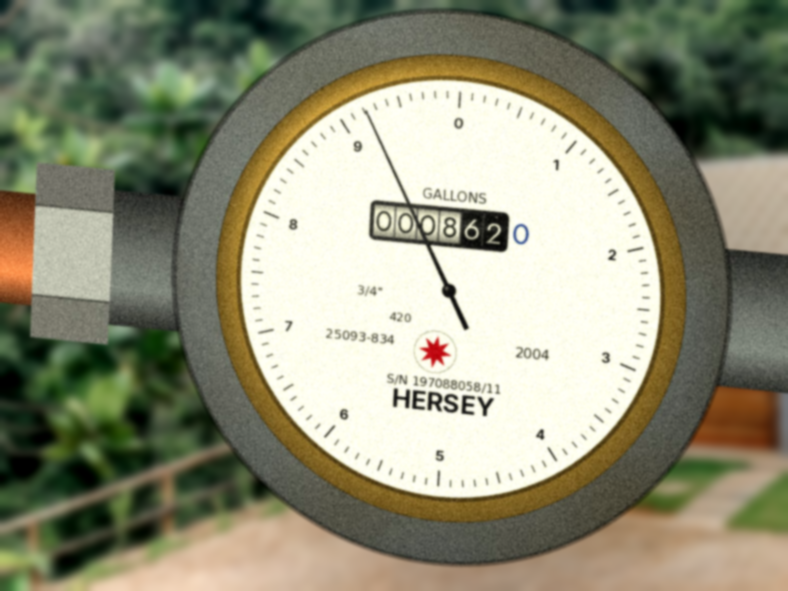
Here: 8619.2 gal
